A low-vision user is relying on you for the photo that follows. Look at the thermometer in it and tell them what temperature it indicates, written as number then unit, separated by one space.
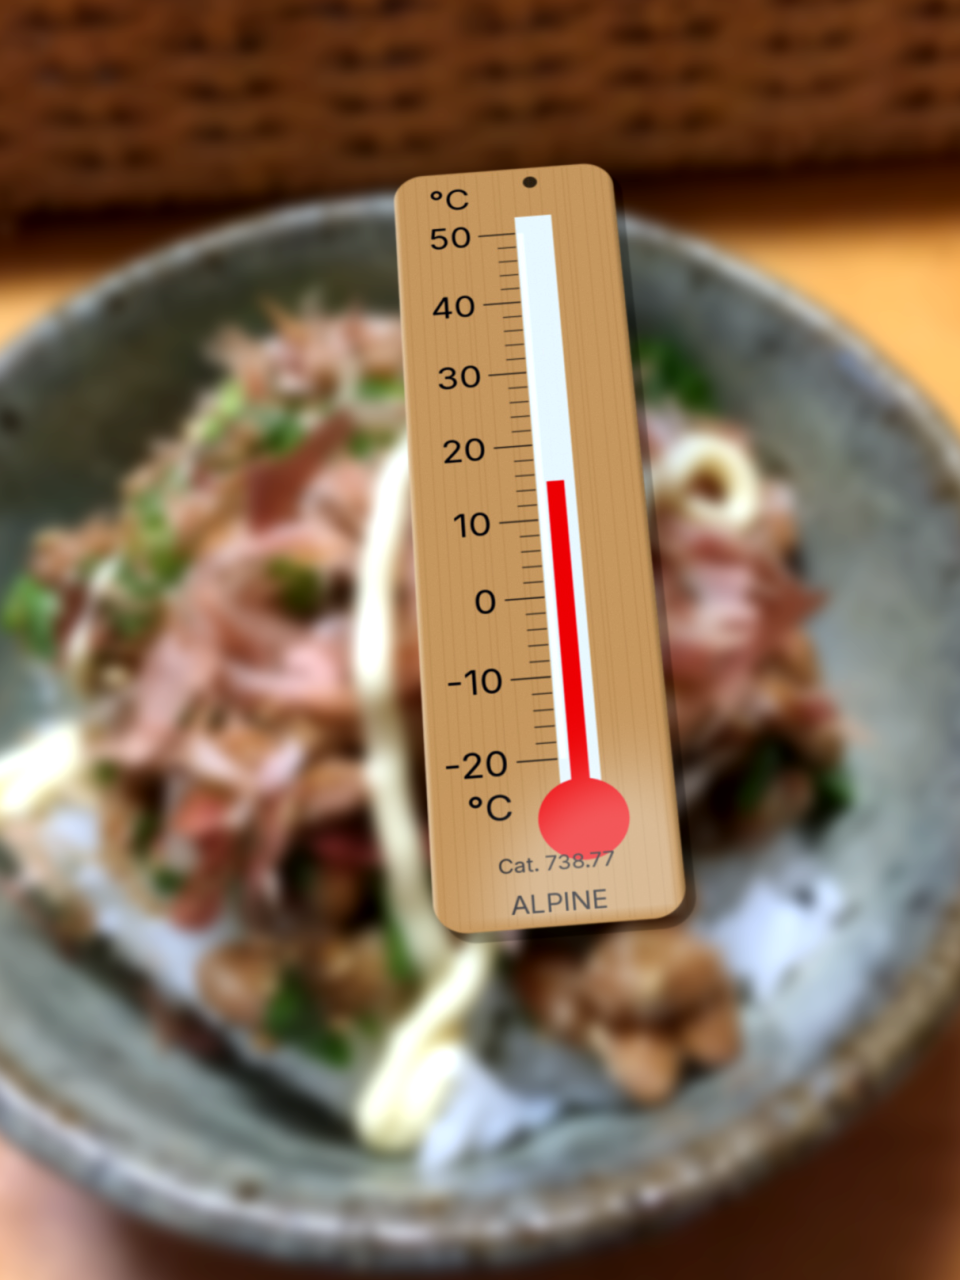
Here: 15 °C
